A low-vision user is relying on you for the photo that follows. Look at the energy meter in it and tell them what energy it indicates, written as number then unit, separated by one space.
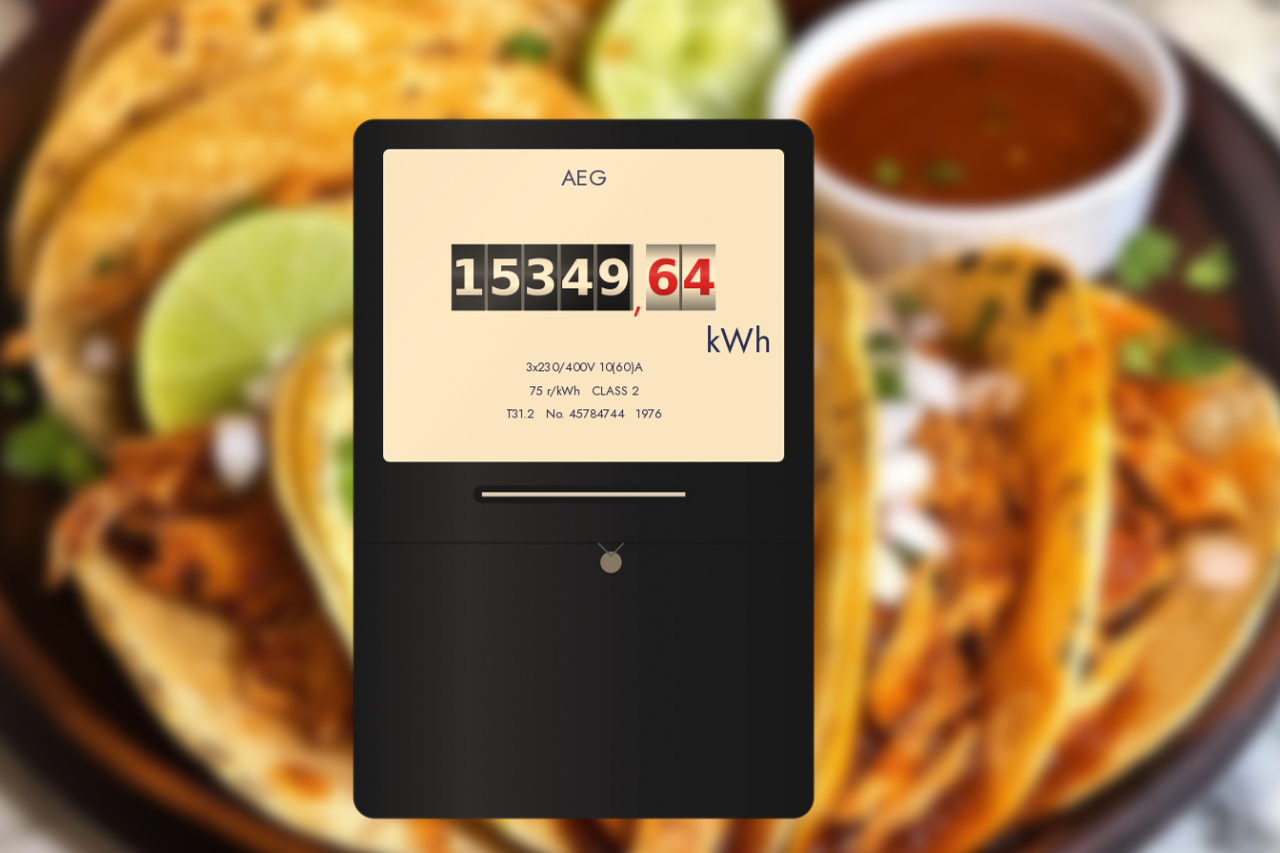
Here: 15349.64 kWh
